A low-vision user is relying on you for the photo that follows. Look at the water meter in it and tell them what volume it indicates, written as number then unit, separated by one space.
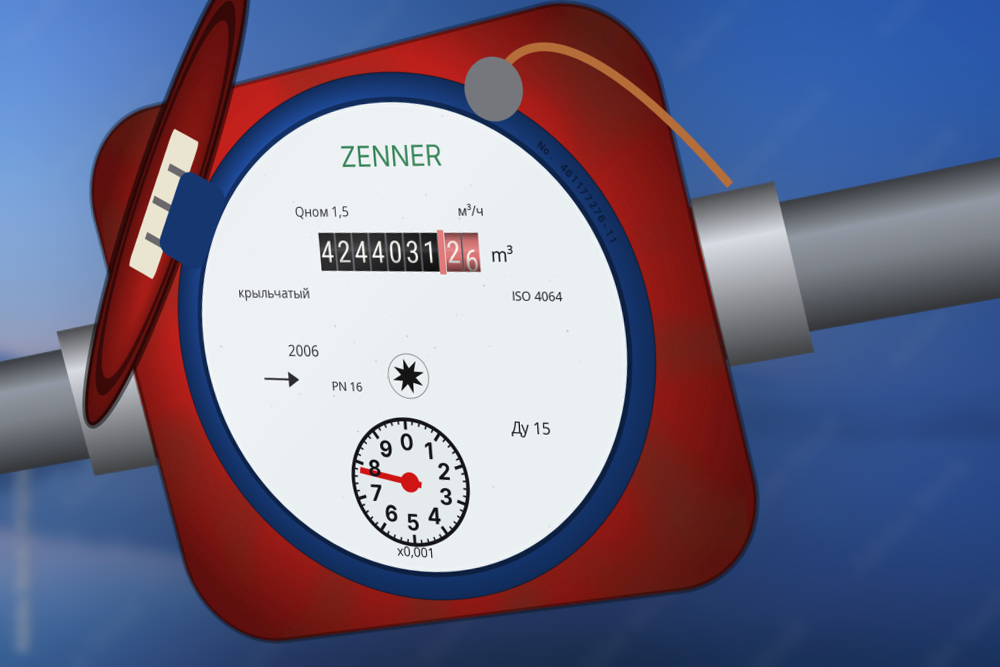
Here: 4244031.257 m³
